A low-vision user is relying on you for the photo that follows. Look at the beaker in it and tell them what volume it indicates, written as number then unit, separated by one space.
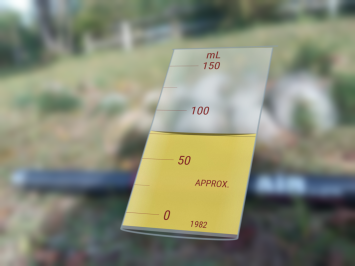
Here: 75 mL
